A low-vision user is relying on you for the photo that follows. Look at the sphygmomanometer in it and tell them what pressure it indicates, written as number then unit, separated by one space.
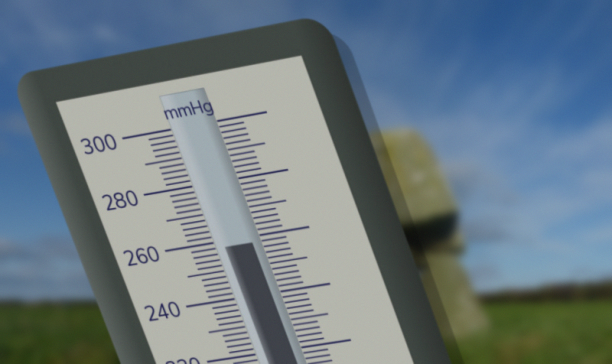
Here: 258 mmHg
